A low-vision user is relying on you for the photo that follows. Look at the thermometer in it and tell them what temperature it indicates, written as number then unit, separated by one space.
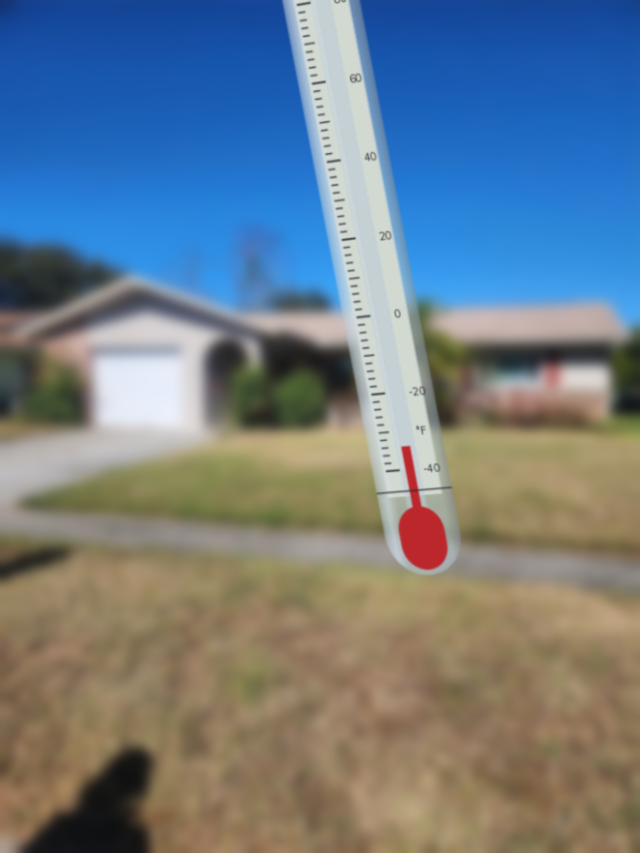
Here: -34 °F
